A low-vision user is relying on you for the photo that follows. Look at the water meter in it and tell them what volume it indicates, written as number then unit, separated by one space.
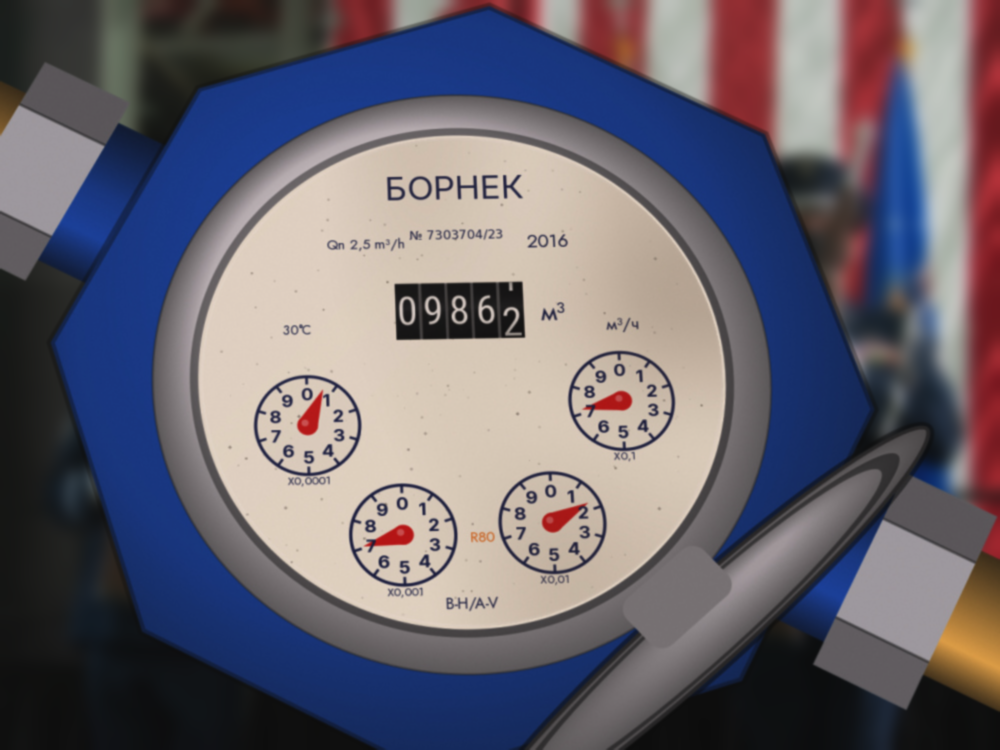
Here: 9861.7170 m³
